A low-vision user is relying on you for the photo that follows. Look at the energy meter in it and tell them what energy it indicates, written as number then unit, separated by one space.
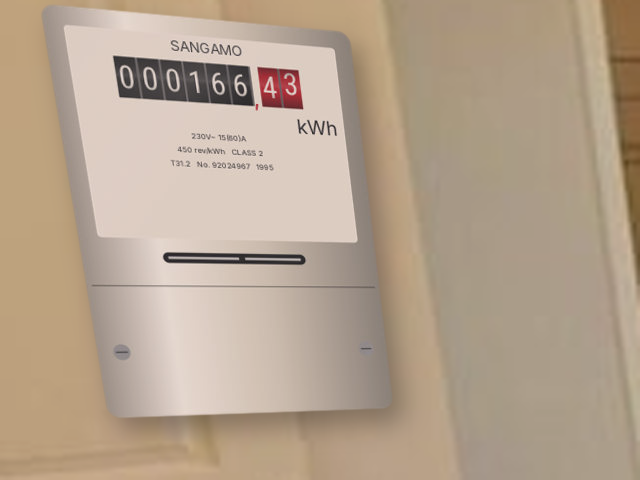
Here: 166.43 kWh
